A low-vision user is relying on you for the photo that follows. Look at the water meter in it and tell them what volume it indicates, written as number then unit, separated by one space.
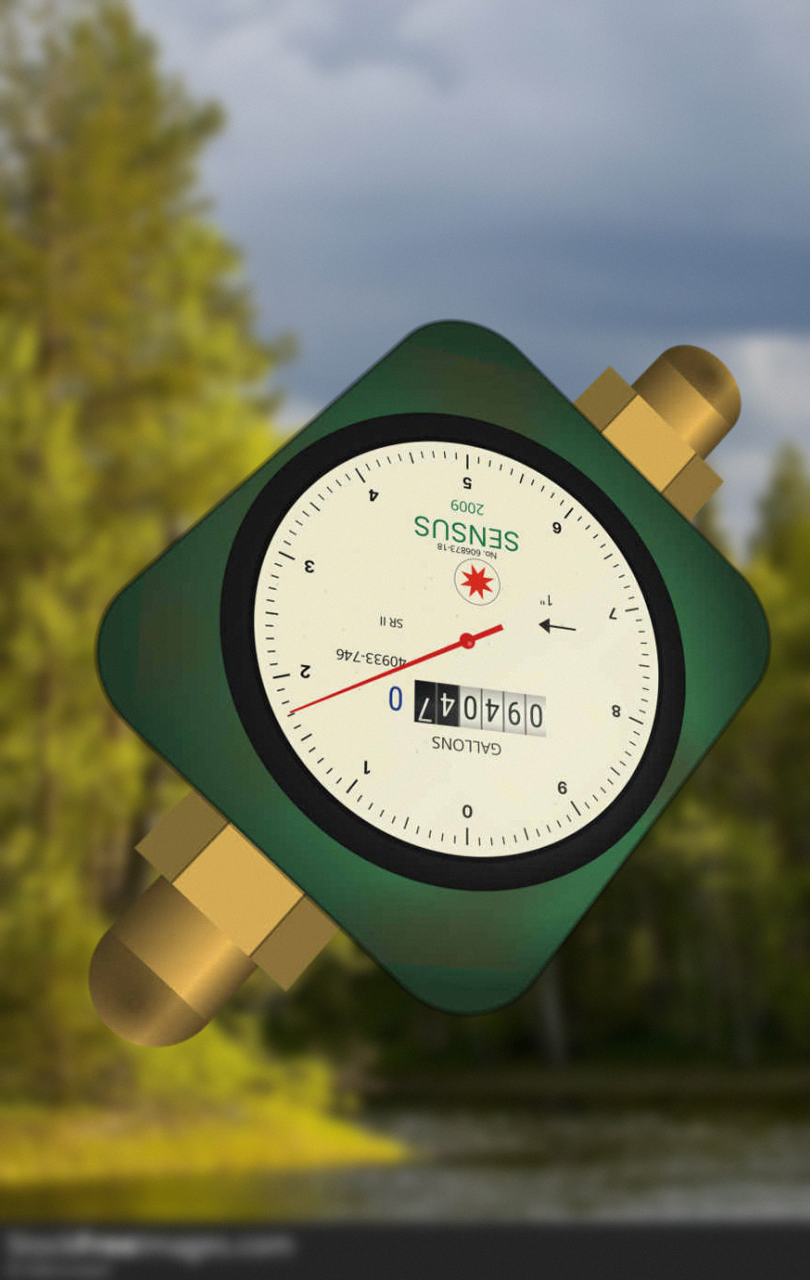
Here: 940471.7 gal
